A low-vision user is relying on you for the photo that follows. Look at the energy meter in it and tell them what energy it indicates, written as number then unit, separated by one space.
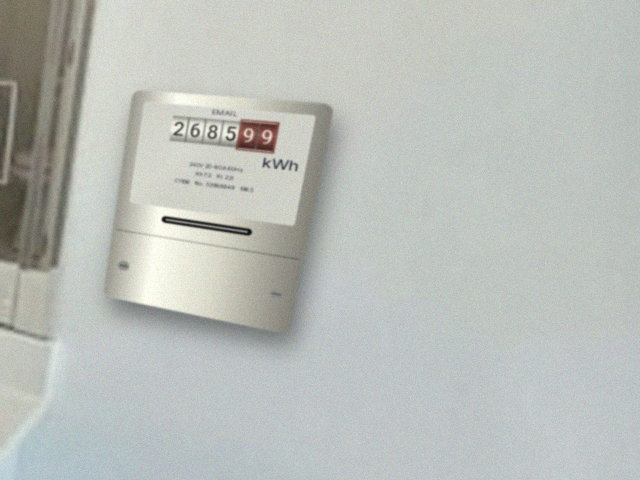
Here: 2685.99 kWh
